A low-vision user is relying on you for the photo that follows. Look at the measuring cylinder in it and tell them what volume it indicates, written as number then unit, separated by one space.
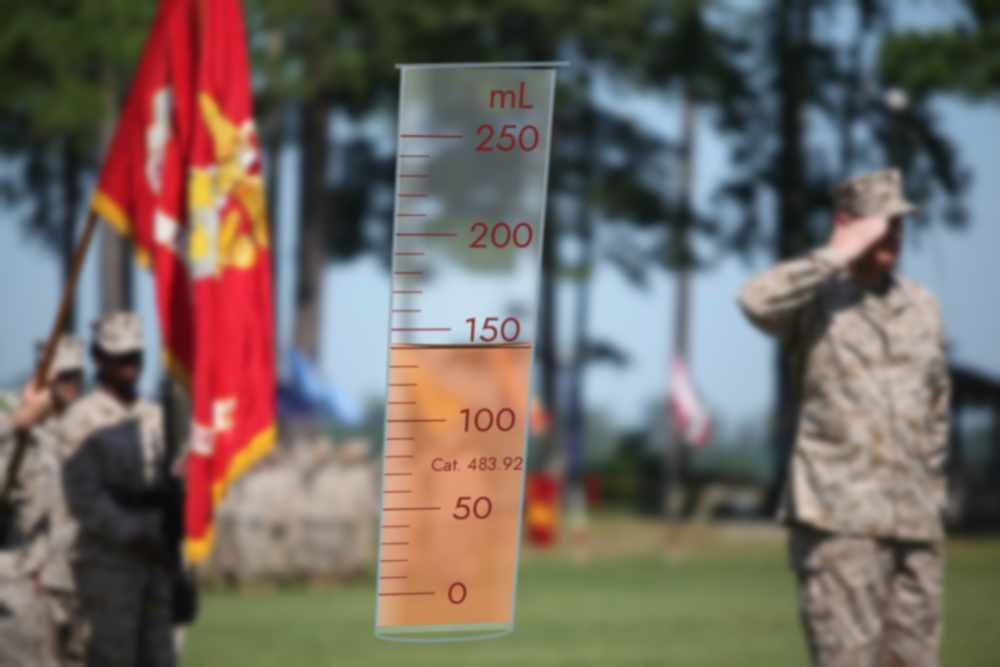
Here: 140 mL
